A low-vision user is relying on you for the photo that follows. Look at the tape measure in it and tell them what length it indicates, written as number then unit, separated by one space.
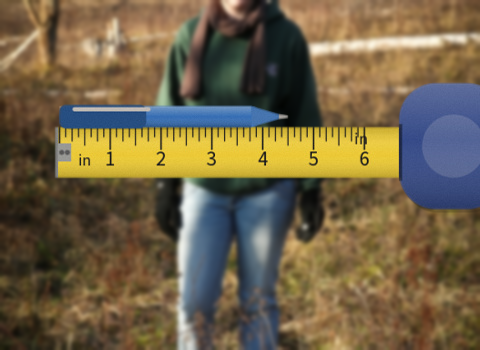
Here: 4.5 in
